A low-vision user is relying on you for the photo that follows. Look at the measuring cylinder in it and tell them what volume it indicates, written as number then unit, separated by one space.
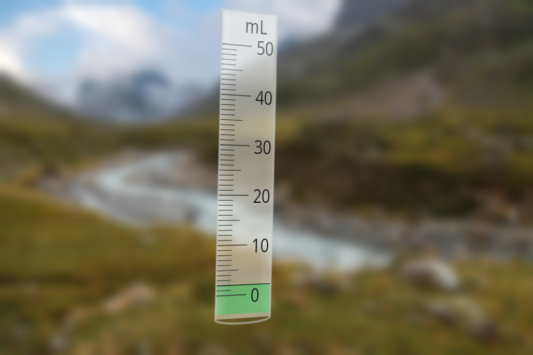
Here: 2 mL
